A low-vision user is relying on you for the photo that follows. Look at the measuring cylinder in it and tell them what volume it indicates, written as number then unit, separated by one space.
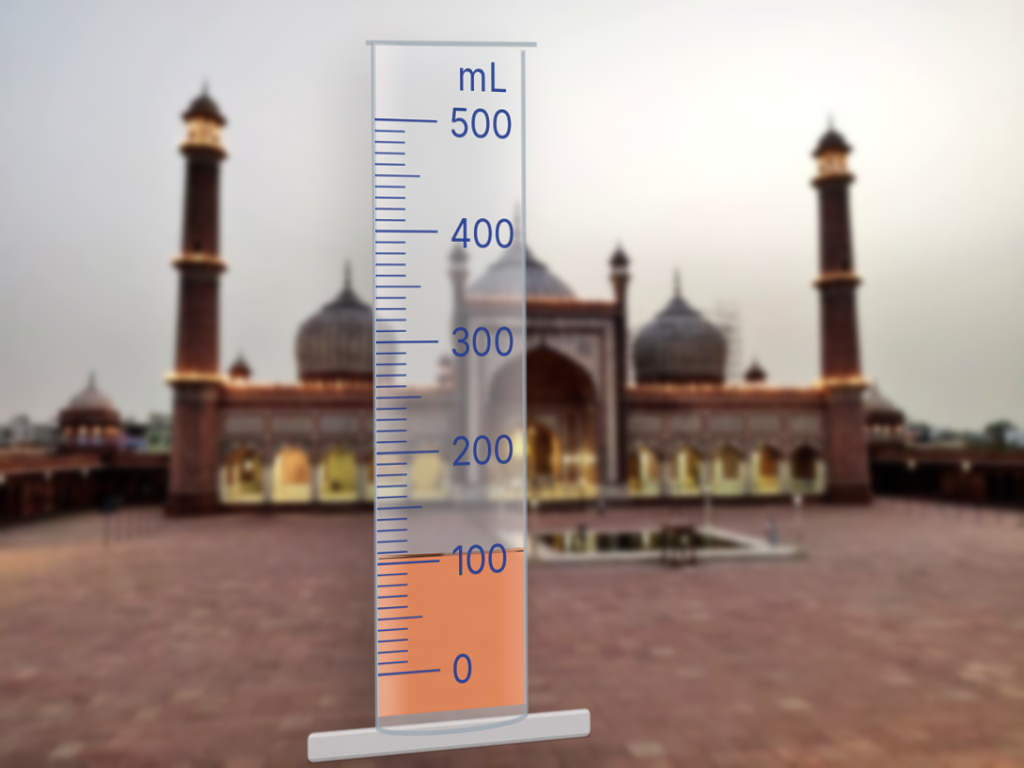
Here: 105 mL
